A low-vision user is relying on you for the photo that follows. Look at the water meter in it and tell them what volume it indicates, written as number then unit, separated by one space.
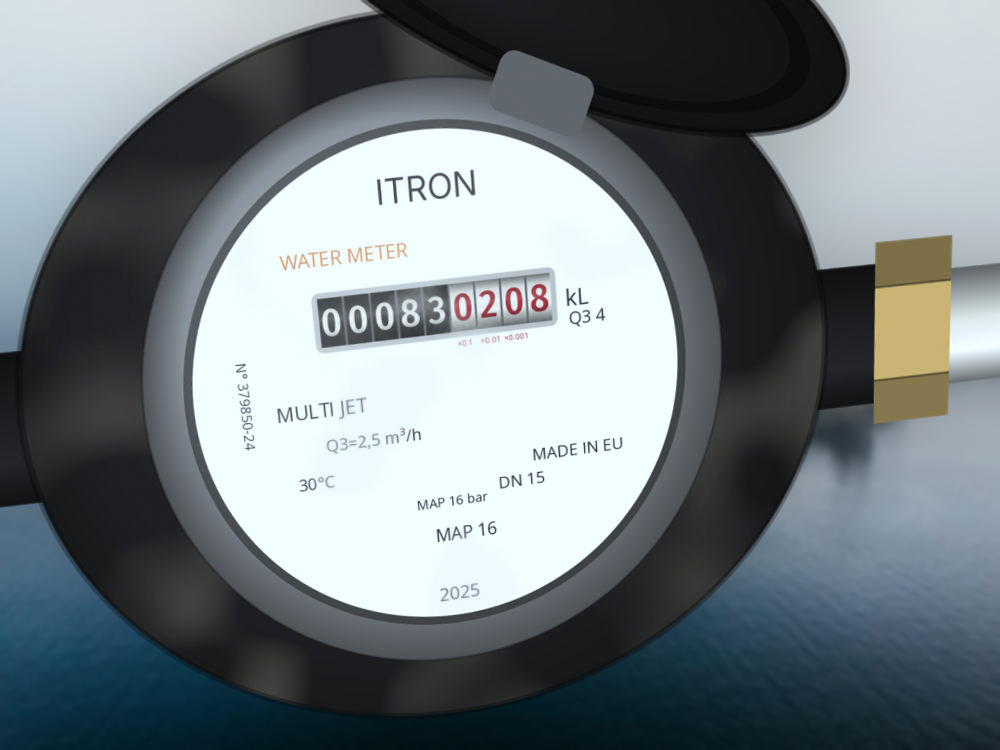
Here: 83.0208 kL
